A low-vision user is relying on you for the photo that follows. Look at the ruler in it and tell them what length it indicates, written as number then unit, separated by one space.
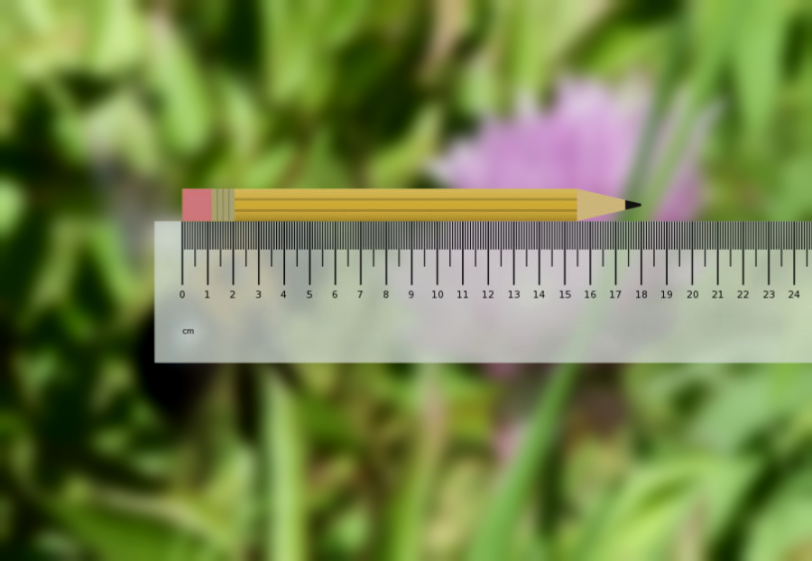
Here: 18 cm
